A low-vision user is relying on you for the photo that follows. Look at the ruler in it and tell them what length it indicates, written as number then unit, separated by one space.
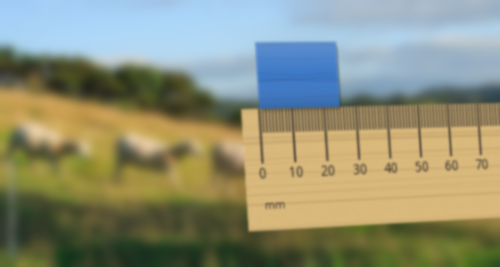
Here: 25 mm
